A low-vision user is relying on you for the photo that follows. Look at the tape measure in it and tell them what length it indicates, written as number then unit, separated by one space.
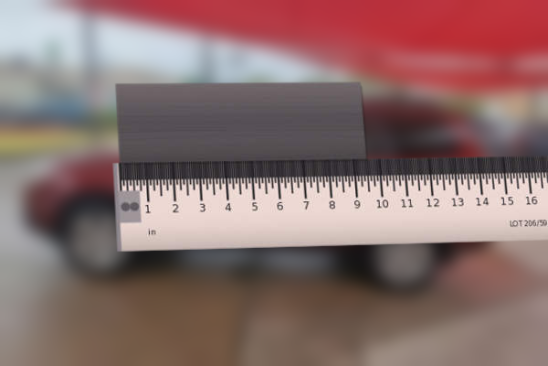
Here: 9.5 in
